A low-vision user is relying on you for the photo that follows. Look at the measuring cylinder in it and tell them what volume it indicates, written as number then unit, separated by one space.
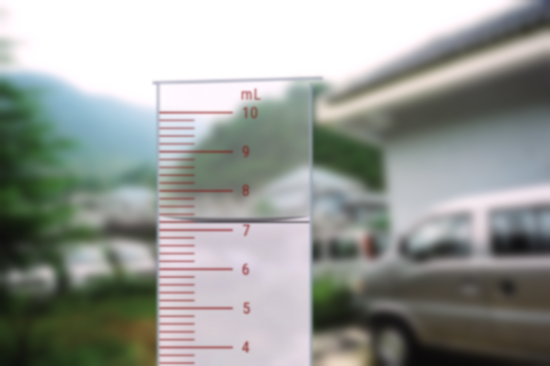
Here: 7.2 mL
